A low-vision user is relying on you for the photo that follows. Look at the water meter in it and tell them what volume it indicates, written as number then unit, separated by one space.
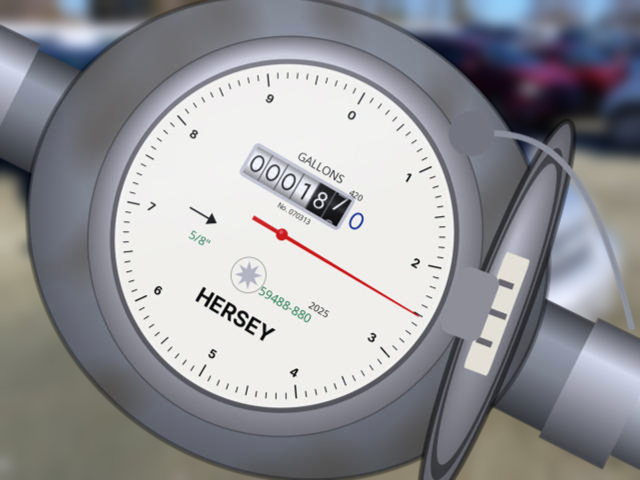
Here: 1872.5 gal
